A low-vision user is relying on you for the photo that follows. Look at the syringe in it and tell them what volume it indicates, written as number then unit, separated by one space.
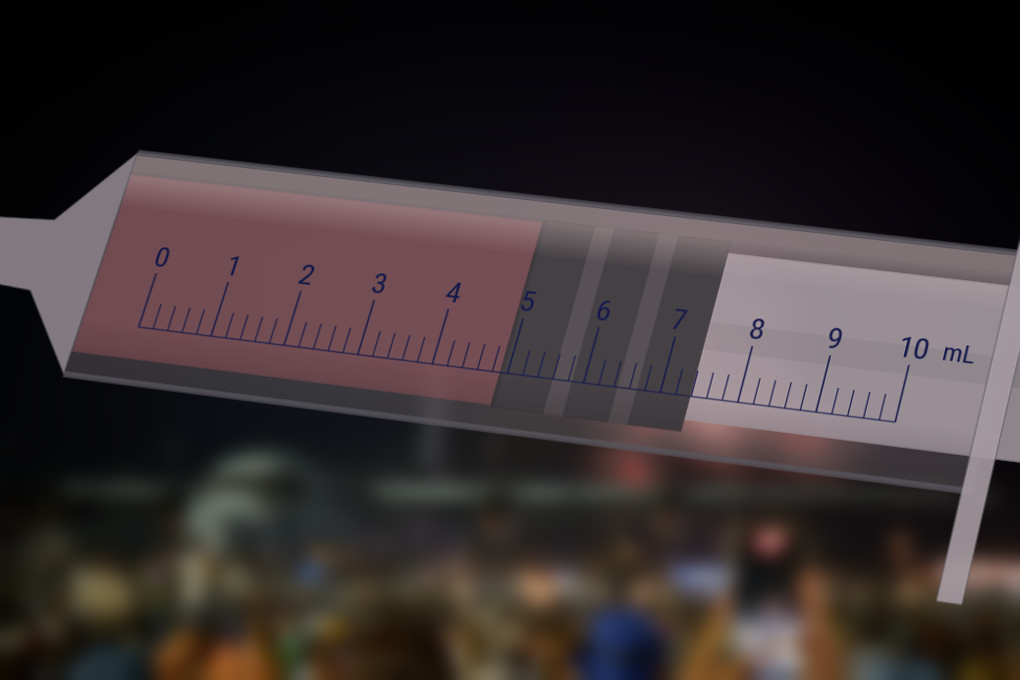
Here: 4.9 mL
